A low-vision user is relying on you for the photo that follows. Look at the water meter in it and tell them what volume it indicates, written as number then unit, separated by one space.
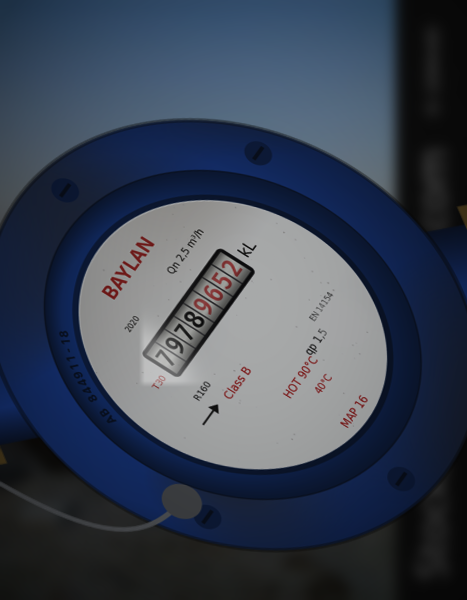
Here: 7978.9652 kL
